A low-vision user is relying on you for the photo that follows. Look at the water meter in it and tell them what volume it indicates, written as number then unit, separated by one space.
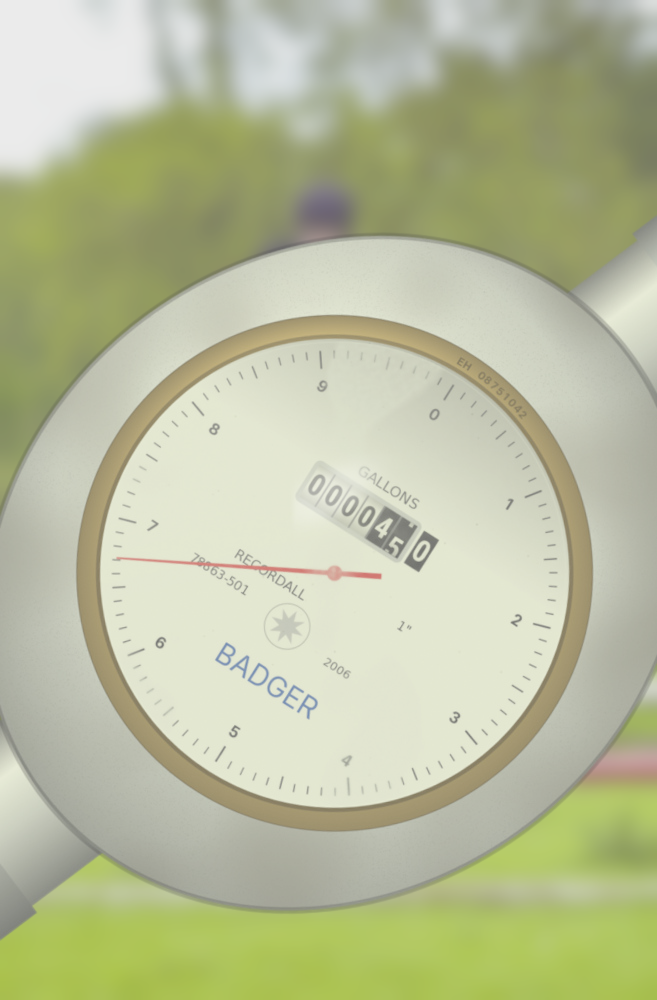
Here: 446.7 gal
